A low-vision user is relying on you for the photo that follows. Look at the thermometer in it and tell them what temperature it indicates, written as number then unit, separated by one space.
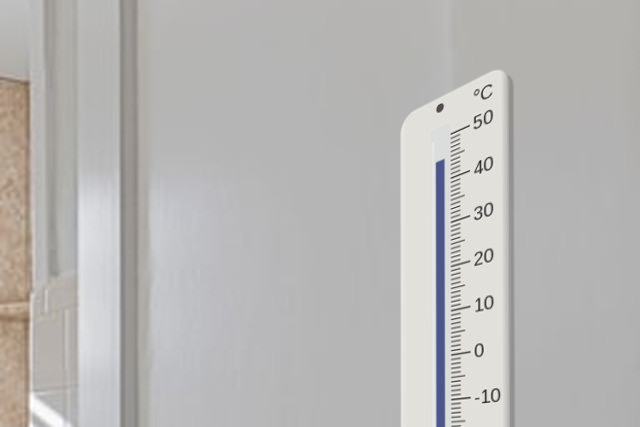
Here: 45 °C
